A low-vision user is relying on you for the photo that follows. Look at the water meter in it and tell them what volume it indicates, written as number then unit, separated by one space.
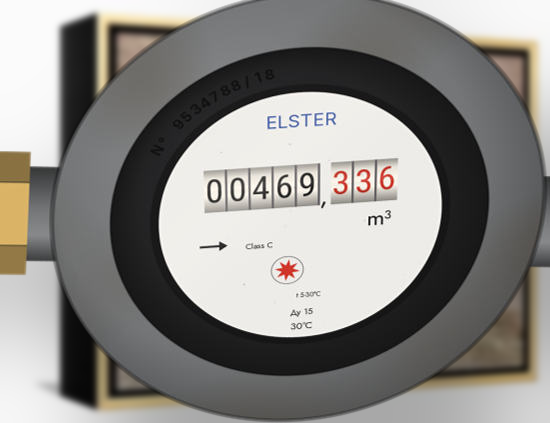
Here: 469.336 m³
